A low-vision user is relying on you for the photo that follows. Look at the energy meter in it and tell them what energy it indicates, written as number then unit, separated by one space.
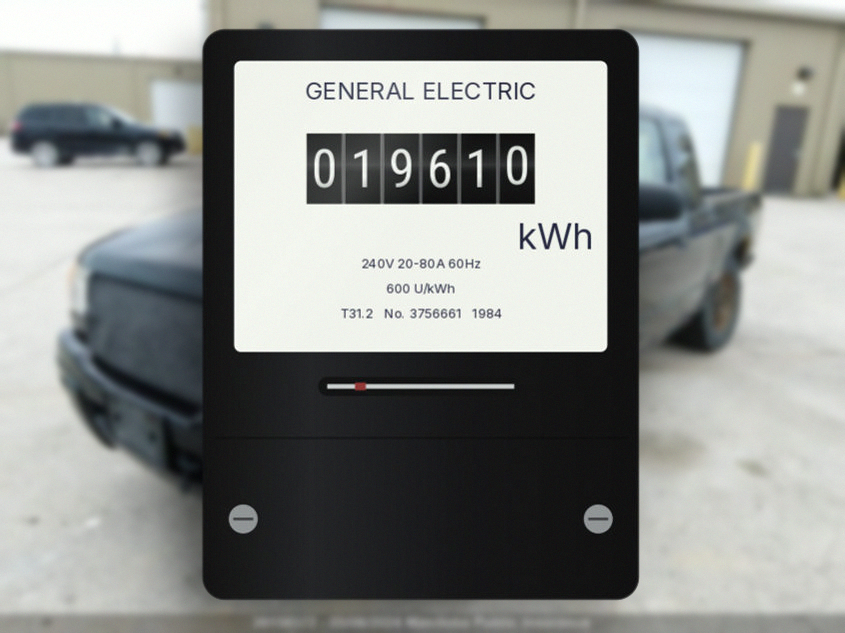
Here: 19610 kWh
